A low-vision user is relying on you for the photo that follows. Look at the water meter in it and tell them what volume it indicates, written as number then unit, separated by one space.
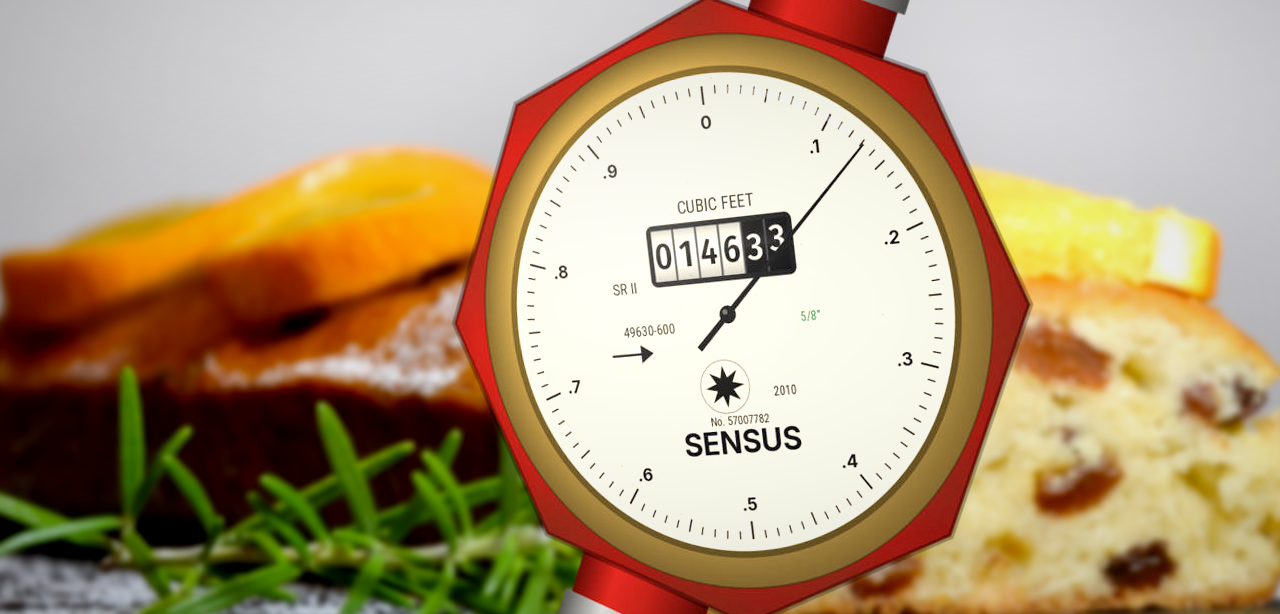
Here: 14633.13 ft³
